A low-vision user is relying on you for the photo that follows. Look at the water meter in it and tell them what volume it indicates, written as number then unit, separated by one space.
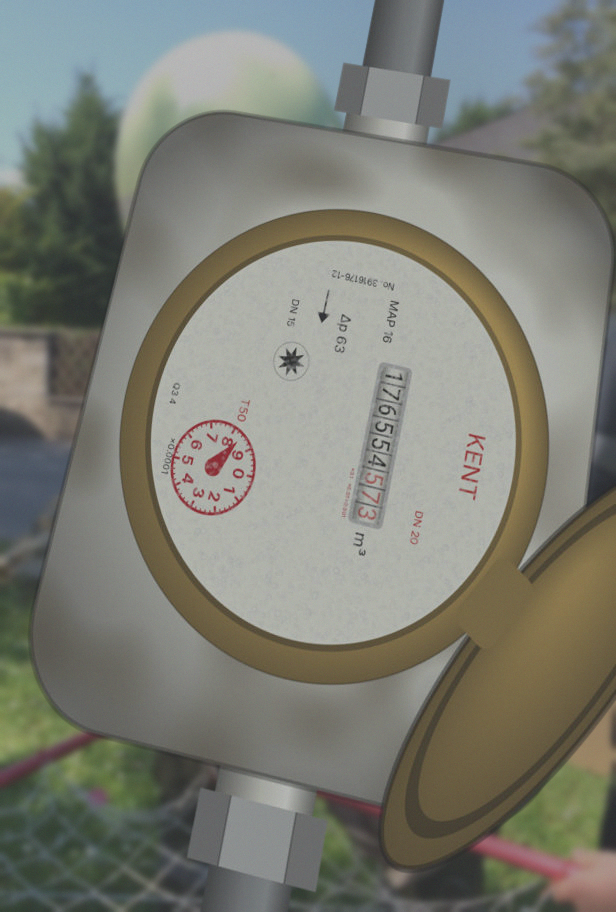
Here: 176554.5738 m³
